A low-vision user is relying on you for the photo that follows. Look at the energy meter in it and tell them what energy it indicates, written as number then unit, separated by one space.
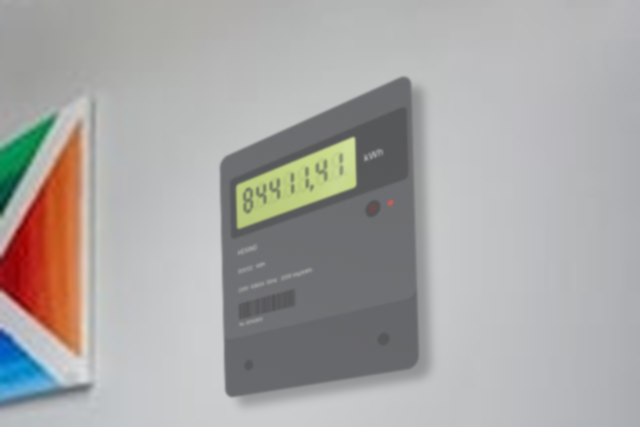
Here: 84411.41 kWh
